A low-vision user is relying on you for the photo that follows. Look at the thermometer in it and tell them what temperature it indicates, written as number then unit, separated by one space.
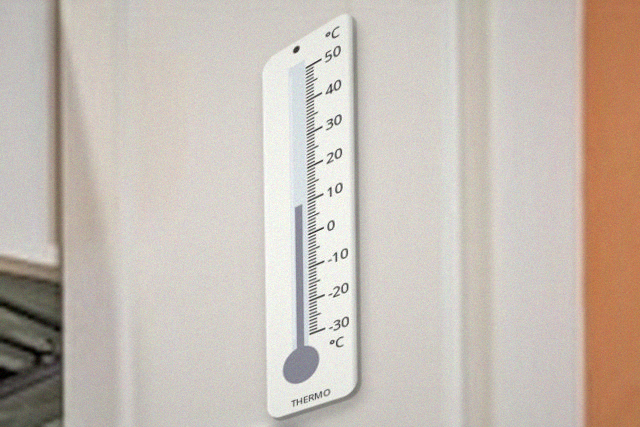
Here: 10 °C
